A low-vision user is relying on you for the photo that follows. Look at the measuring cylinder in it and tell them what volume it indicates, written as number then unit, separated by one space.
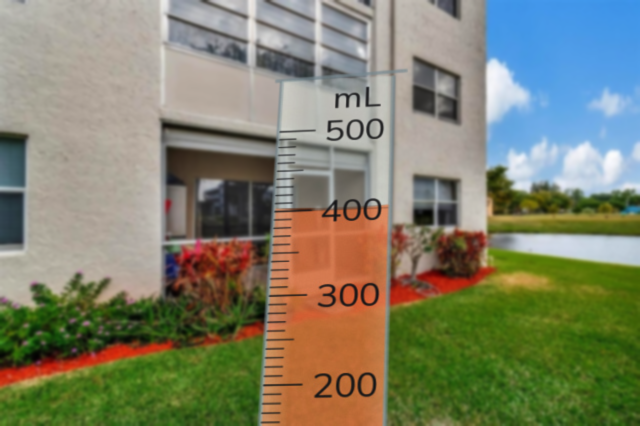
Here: 400 mL
